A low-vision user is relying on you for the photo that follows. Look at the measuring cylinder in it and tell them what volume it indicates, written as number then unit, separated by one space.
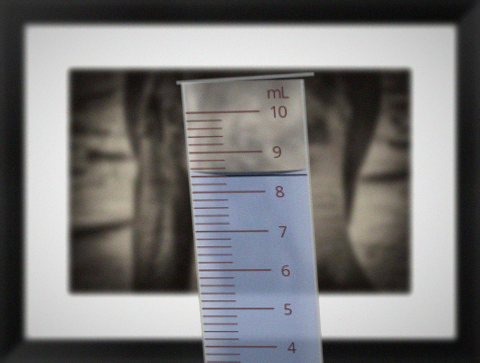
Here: 8.4 mL
